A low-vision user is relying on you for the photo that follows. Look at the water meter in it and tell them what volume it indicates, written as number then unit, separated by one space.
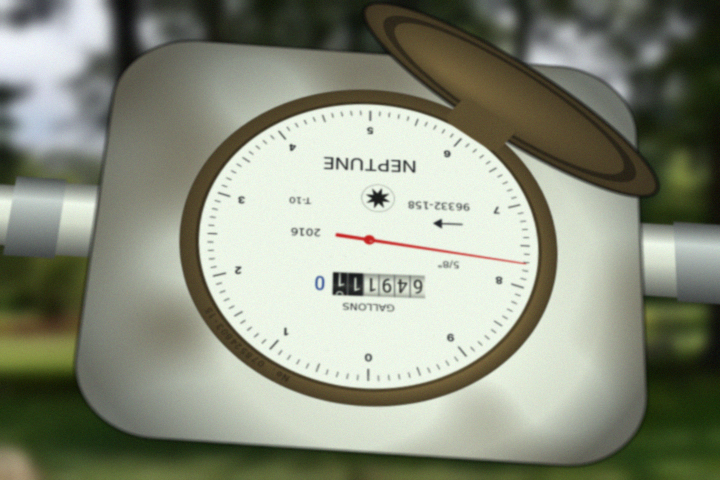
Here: 6491107.7 gal
